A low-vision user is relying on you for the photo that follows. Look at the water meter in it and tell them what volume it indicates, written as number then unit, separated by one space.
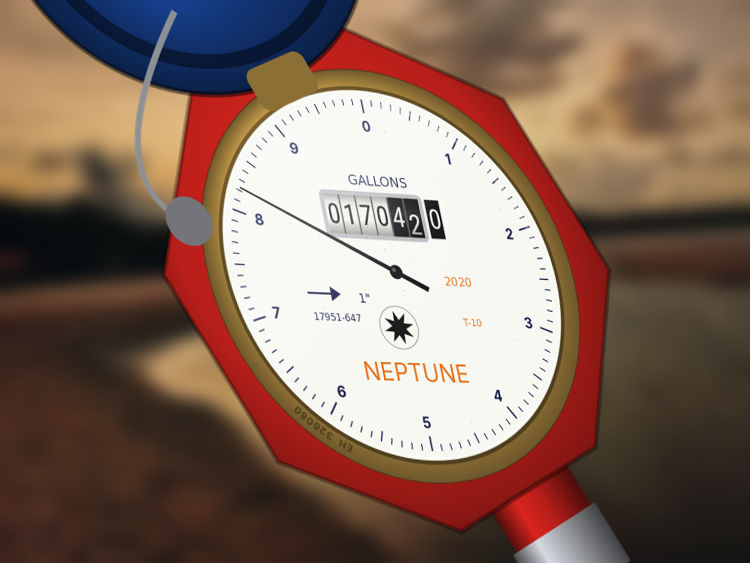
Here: 170418.2 gal
